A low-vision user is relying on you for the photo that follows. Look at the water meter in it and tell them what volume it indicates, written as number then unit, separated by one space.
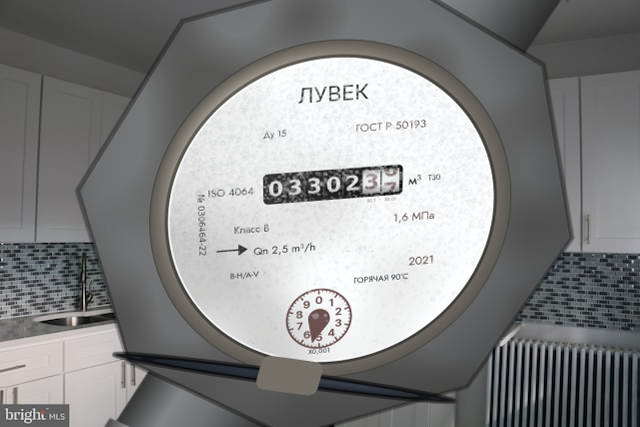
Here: 3302.365 m³
